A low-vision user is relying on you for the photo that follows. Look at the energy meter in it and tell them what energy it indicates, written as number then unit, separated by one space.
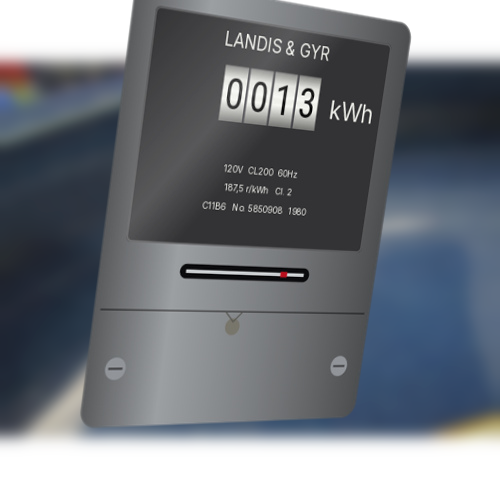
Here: 13 kWh
